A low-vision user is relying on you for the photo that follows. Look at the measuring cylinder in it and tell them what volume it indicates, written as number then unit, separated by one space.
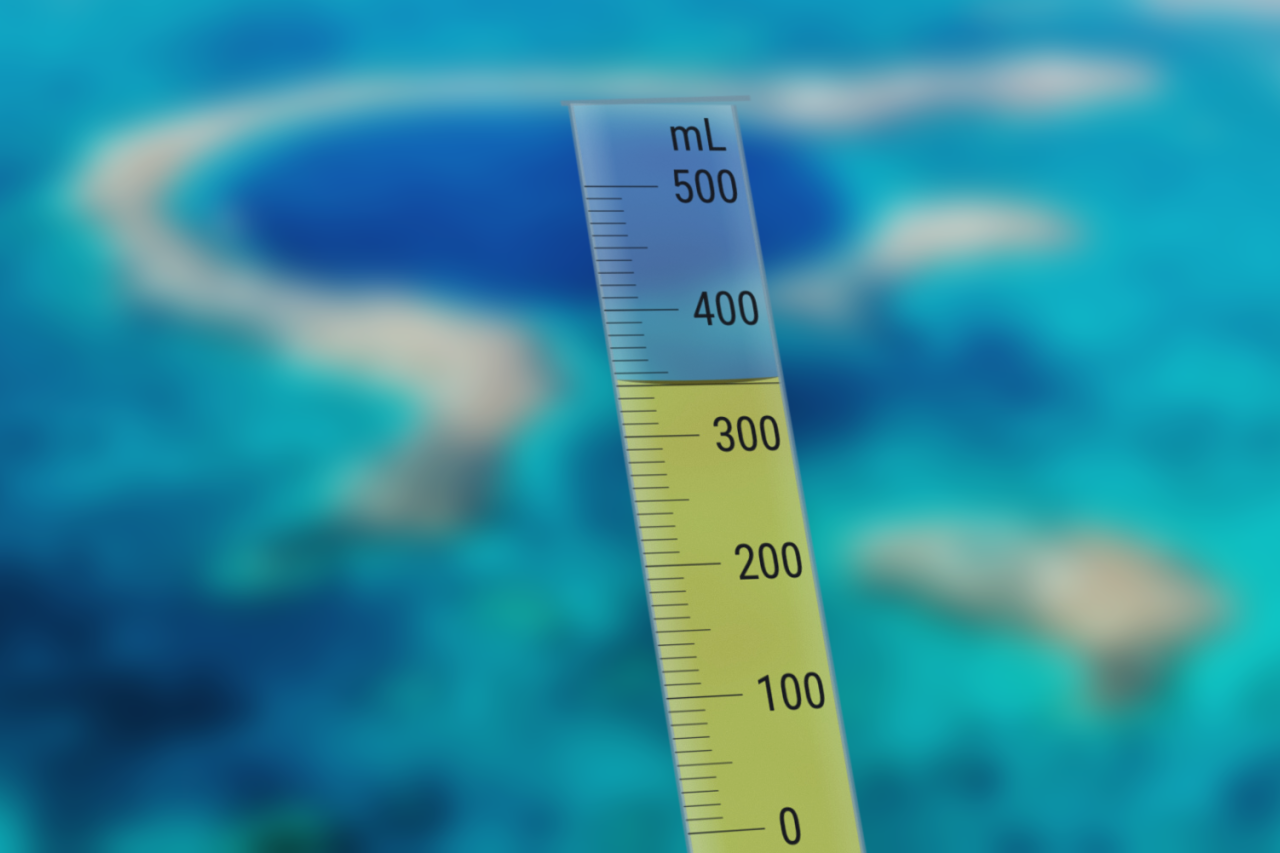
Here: 340 mL
